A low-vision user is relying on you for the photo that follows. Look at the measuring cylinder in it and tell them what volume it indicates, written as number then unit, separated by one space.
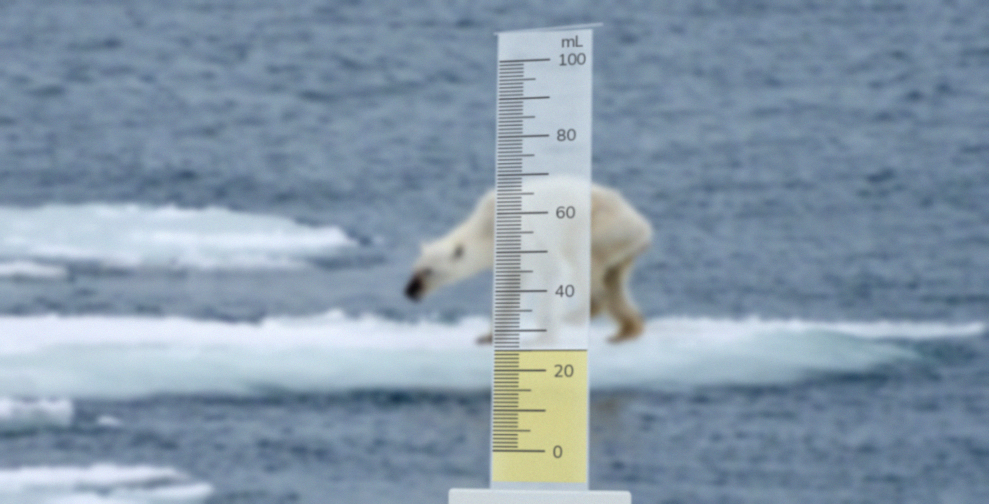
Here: 25 mL
